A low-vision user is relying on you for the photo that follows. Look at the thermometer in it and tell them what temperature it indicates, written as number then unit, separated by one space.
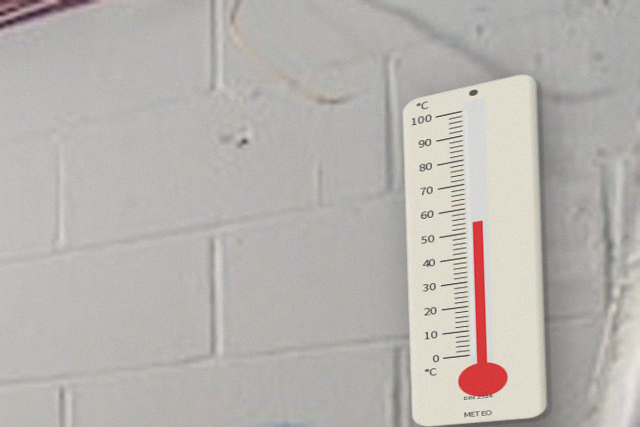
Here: 54 °C
